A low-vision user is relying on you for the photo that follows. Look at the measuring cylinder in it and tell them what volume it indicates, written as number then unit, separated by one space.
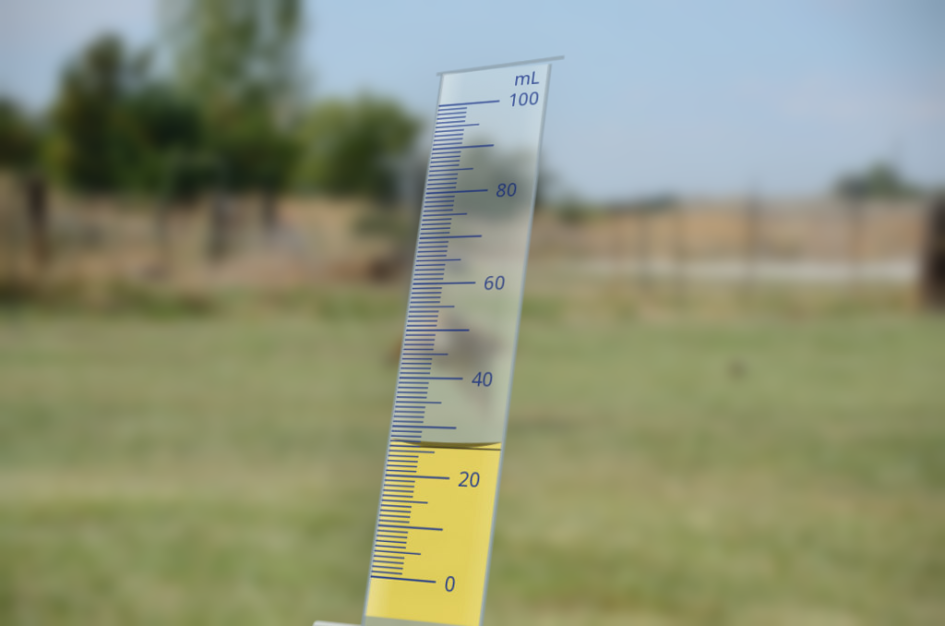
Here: 26 mL
